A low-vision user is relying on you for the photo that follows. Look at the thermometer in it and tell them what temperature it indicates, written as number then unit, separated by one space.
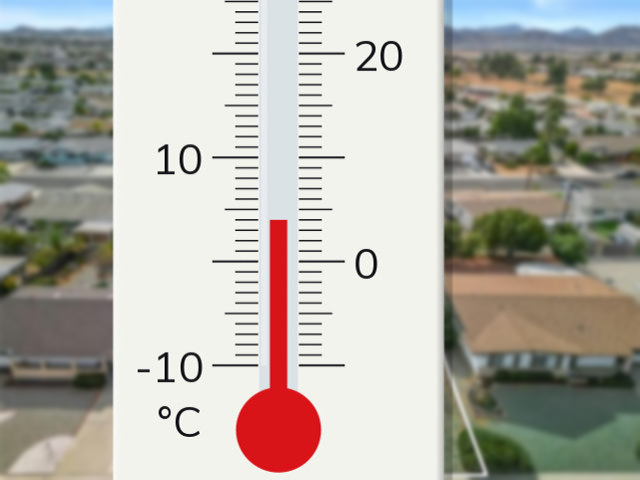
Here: 4 °C
